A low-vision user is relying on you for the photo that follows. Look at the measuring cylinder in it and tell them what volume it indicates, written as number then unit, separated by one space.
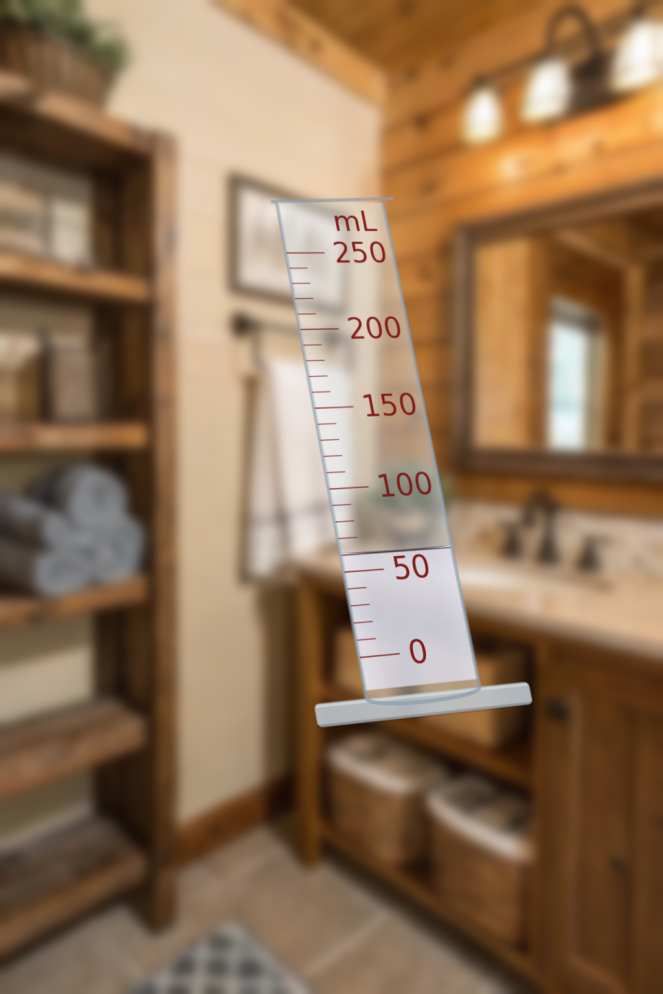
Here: 60 mL
